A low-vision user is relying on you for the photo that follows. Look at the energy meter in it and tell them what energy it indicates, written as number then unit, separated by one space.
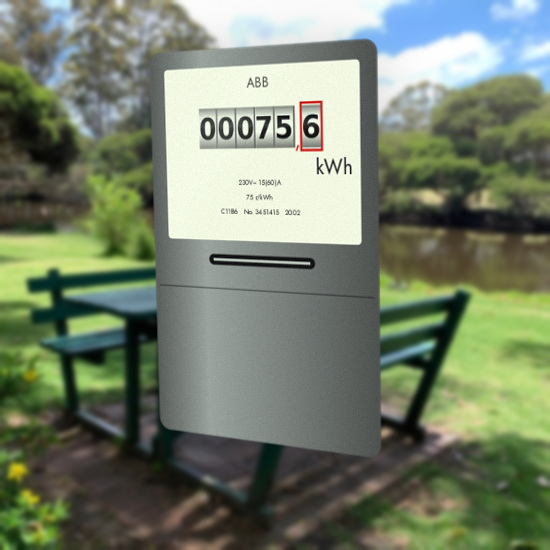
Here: 75.6 kWh
